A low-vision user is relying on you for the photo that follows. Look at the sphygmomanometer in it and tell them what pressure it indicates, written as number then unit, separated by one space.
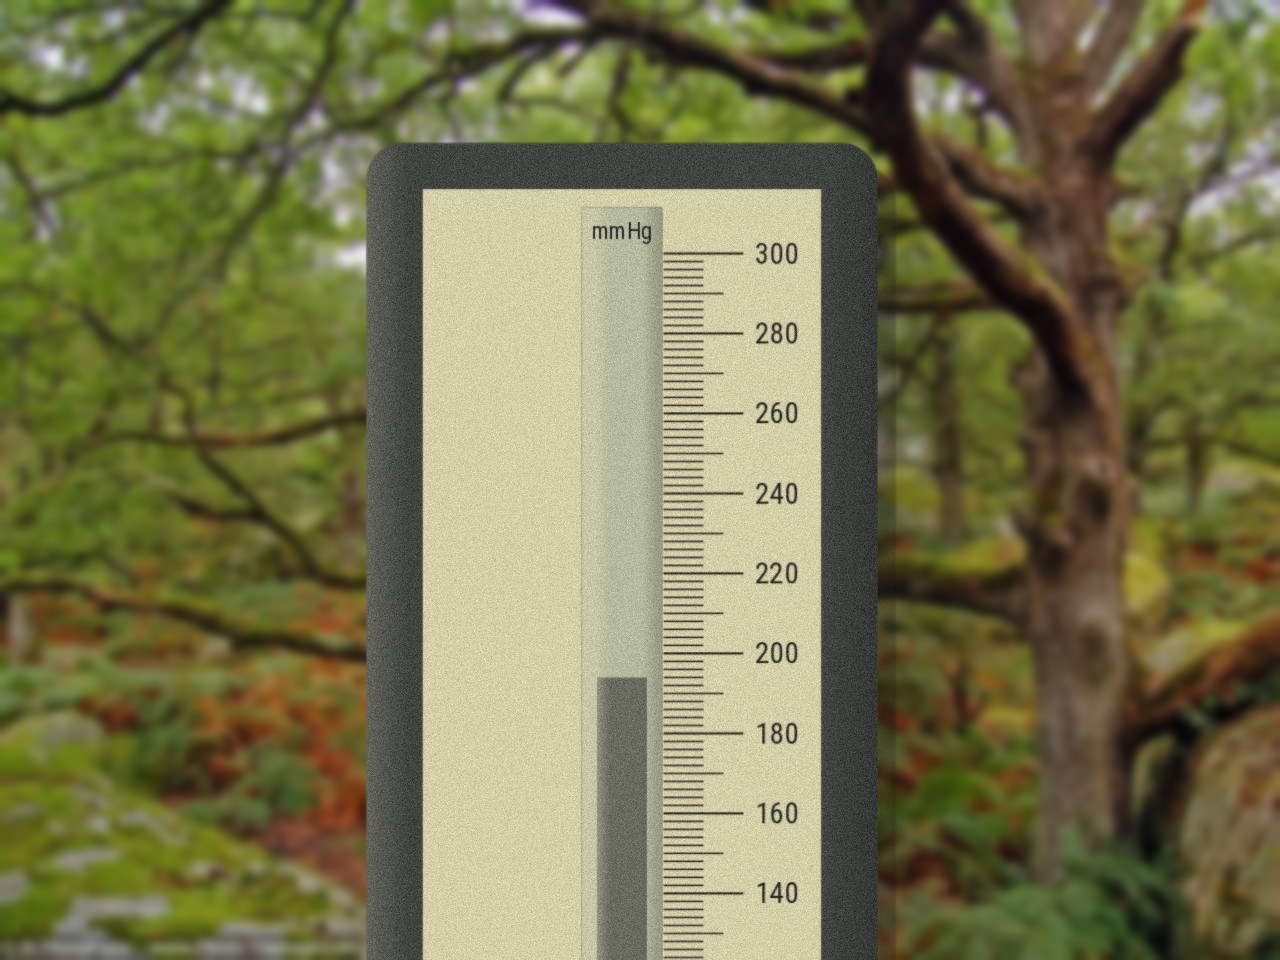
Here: 194 mmHg
